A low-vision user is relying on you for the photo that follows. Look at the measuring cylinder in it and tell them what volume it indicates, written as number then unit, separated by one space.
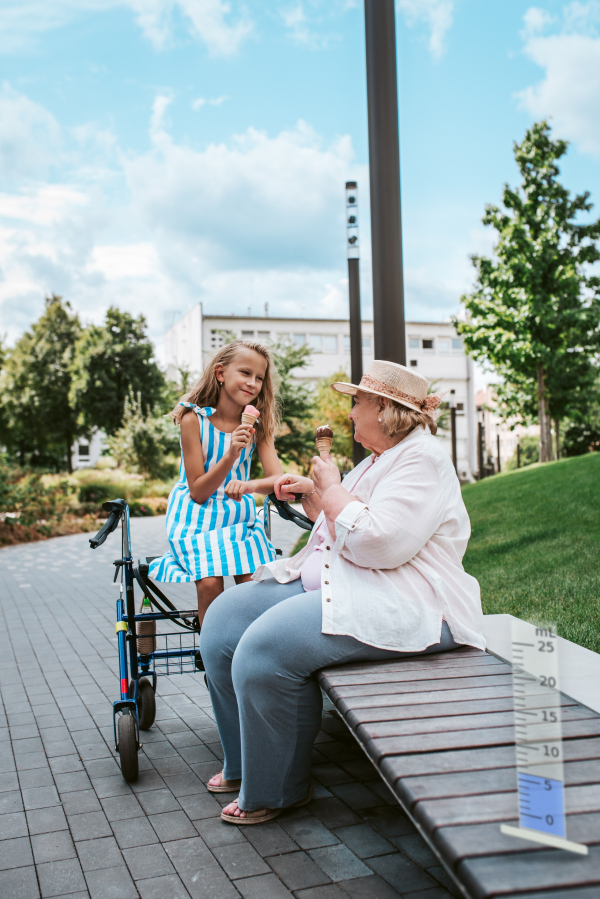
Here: 6 mL
